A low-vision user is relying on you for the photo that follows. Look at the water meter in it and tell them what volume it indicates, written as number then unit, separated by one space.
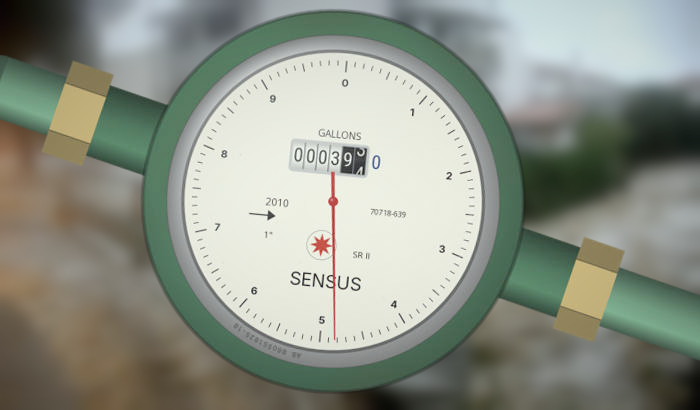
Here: 3934.8 gal
